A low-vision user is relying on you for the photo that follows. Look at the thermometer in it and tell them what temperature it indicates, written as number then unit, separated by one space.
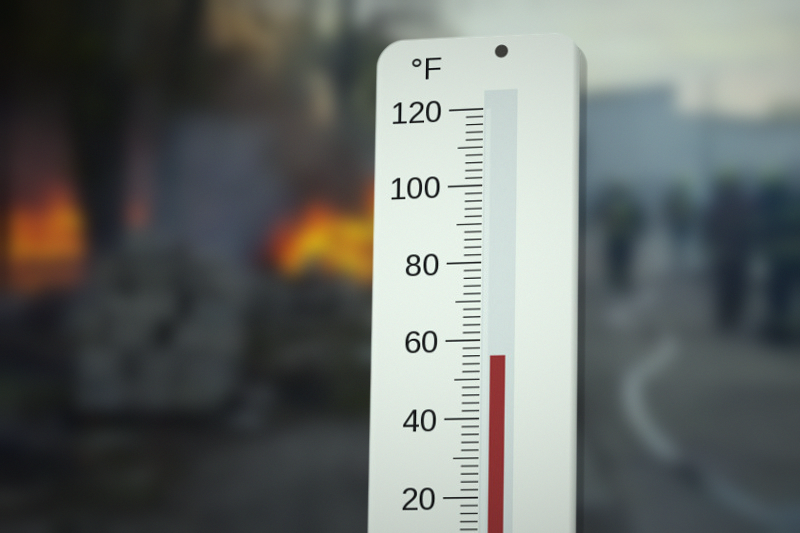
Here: 56 °F
